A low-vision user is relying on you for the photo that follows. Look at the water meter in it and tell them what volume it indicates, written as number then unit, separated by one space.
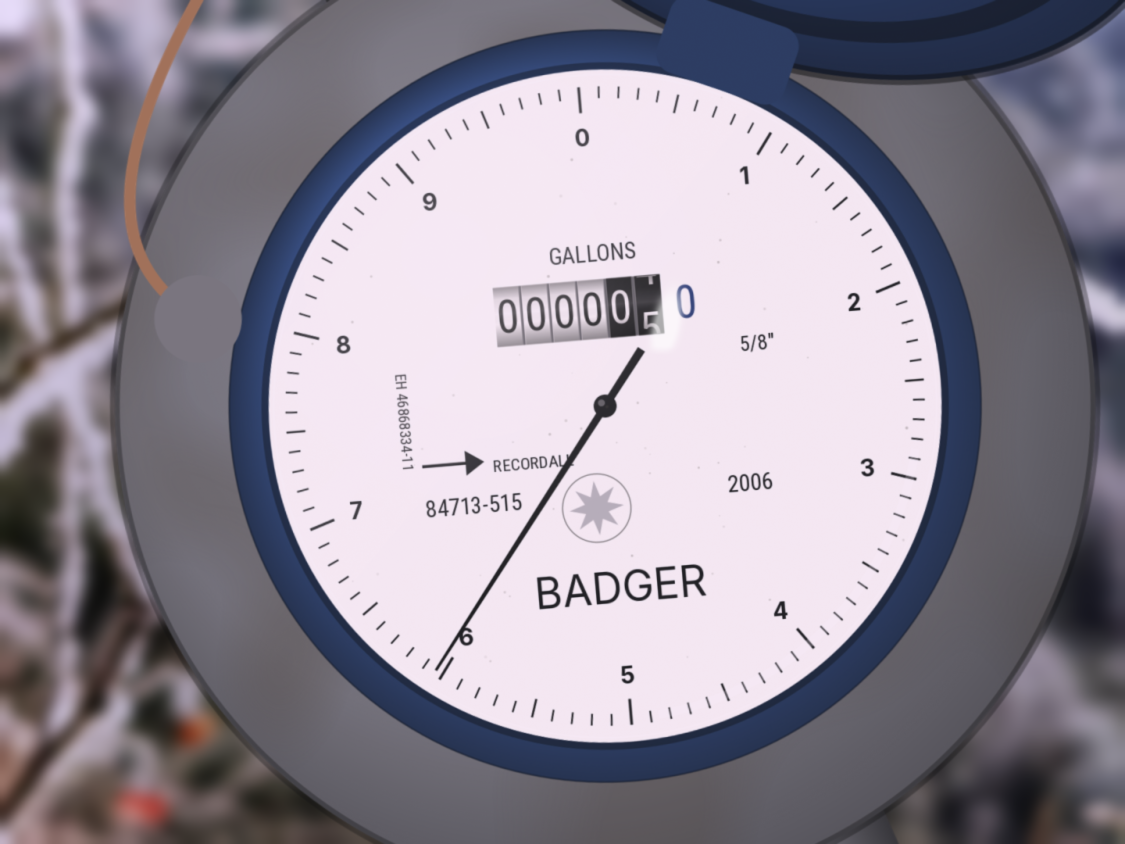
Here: 46.0 gal
